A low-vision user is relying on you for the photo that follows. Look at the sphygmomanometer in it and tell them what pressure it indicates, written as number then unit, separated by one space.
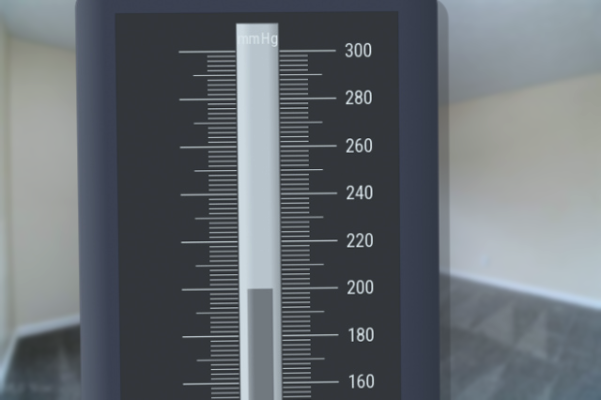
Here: 200 mmHg
